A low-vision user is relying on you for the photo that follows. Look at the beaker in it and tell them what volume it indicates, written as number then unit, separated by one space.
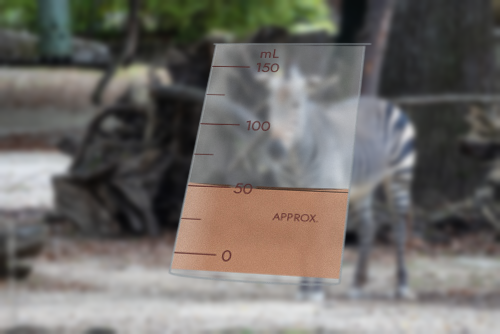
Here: 50 mL
